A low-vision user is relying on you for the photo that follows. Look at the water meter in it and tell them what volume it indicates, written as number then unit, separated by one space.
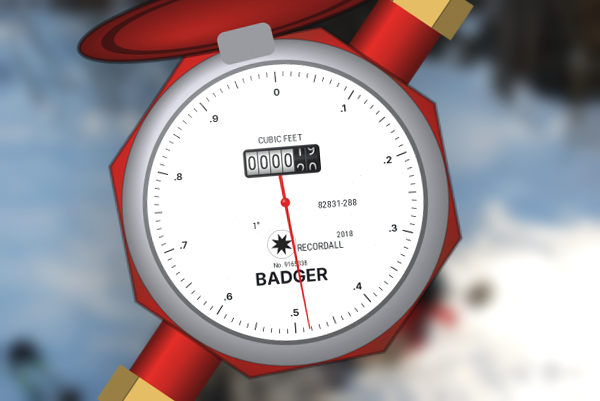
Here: 19.48 ft³
